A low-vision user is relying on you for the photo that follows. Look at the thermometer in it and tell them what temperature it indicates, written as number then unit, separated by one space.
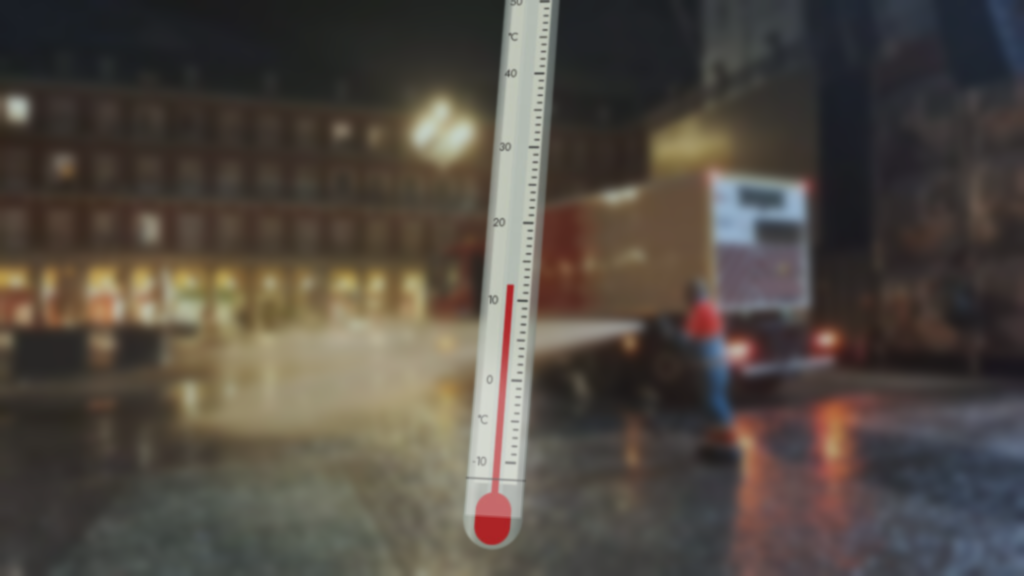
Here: 12 °C
